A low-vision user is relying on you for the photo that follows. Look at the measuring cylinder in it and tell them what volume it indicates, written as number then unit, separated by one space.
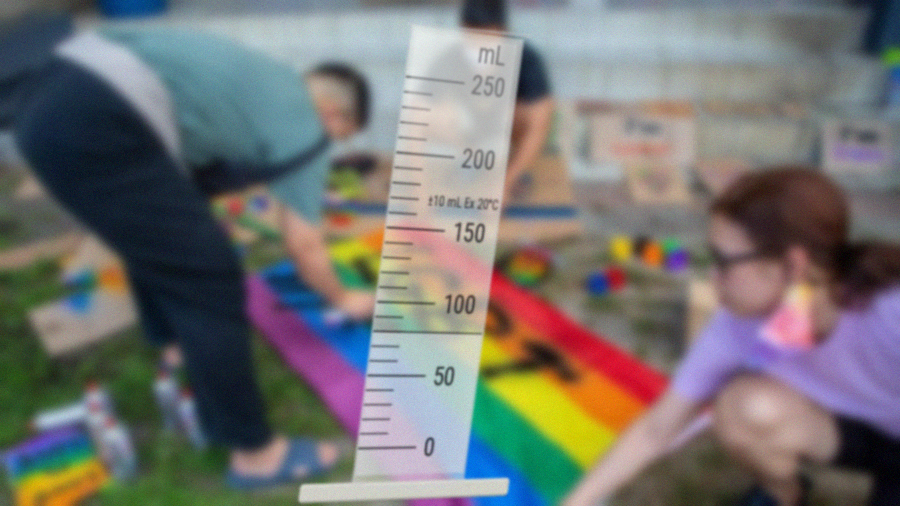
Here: 80 mL
